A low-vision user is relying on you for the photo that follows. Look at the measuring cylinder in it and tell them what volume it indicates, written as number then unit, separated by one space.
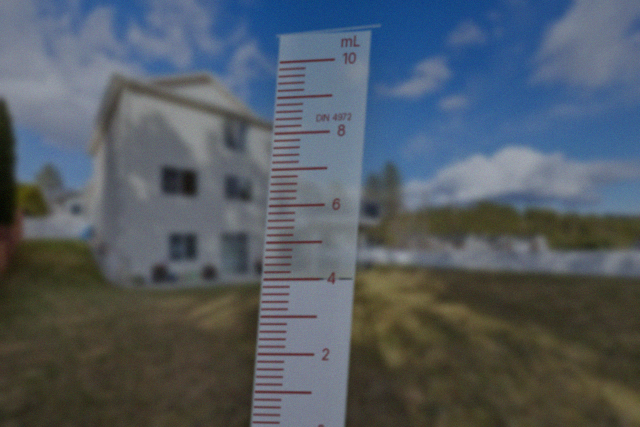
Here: 4 mL
